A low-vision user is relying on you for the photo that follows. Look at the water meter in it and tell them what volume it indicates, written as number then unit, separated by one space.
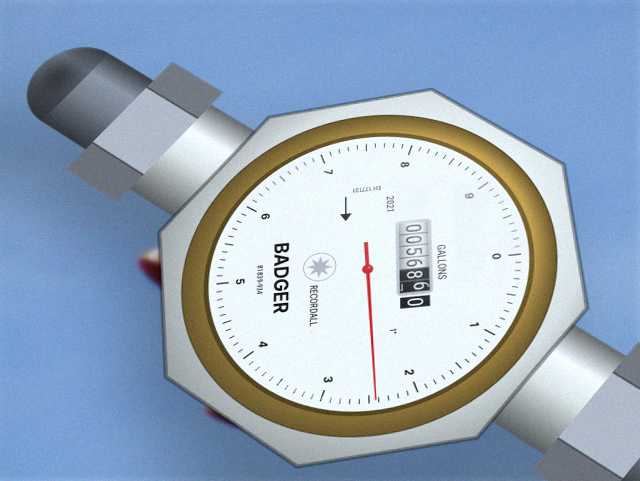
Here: 56862.4 gal
